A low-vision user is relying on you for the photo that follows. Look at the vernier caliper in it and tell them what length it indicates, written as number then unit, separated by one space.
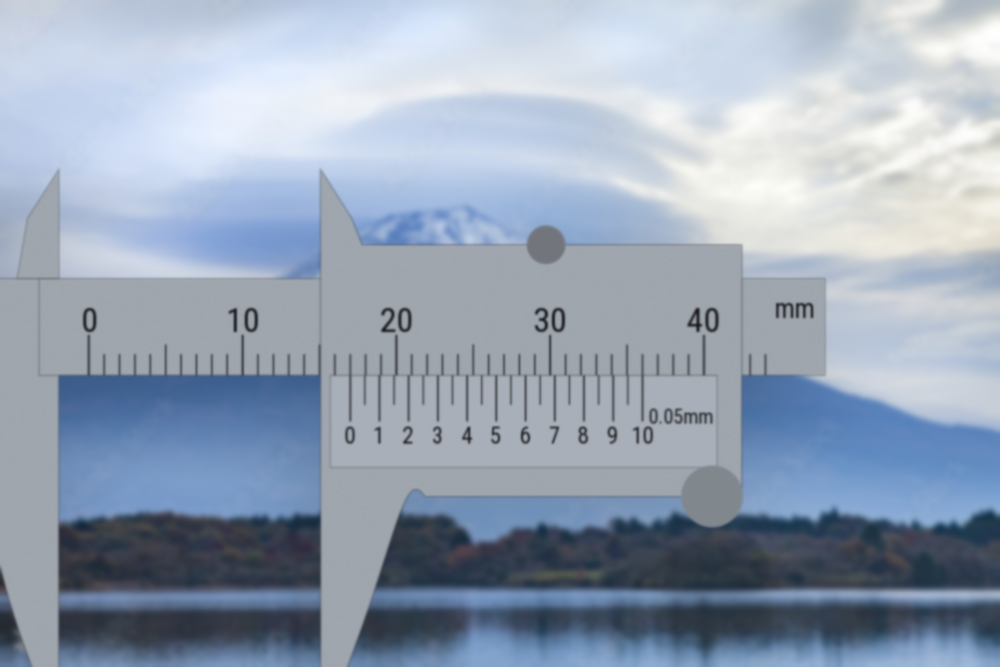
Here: 17.0 mm
